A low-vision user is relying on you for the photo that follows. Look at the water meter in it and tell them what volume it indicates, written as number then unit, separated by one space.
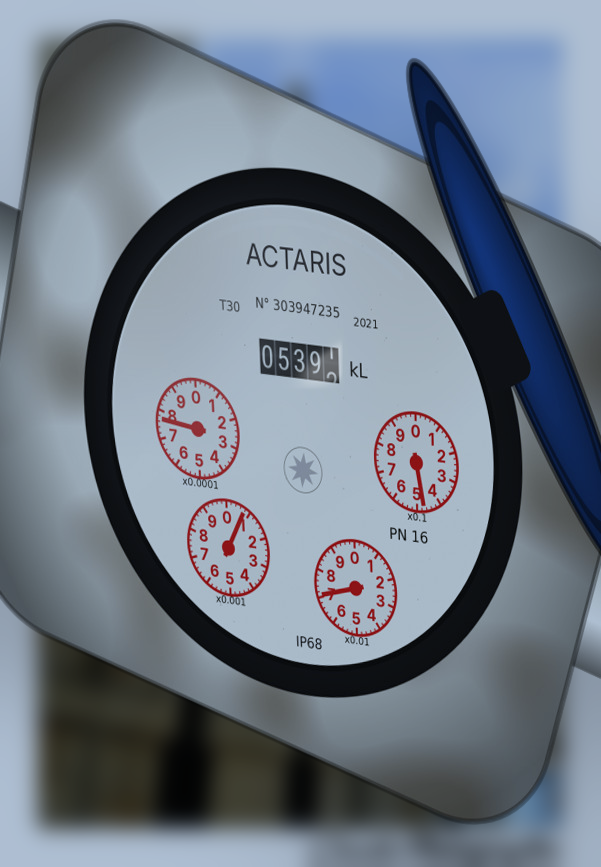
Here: 5391.4707 kL
